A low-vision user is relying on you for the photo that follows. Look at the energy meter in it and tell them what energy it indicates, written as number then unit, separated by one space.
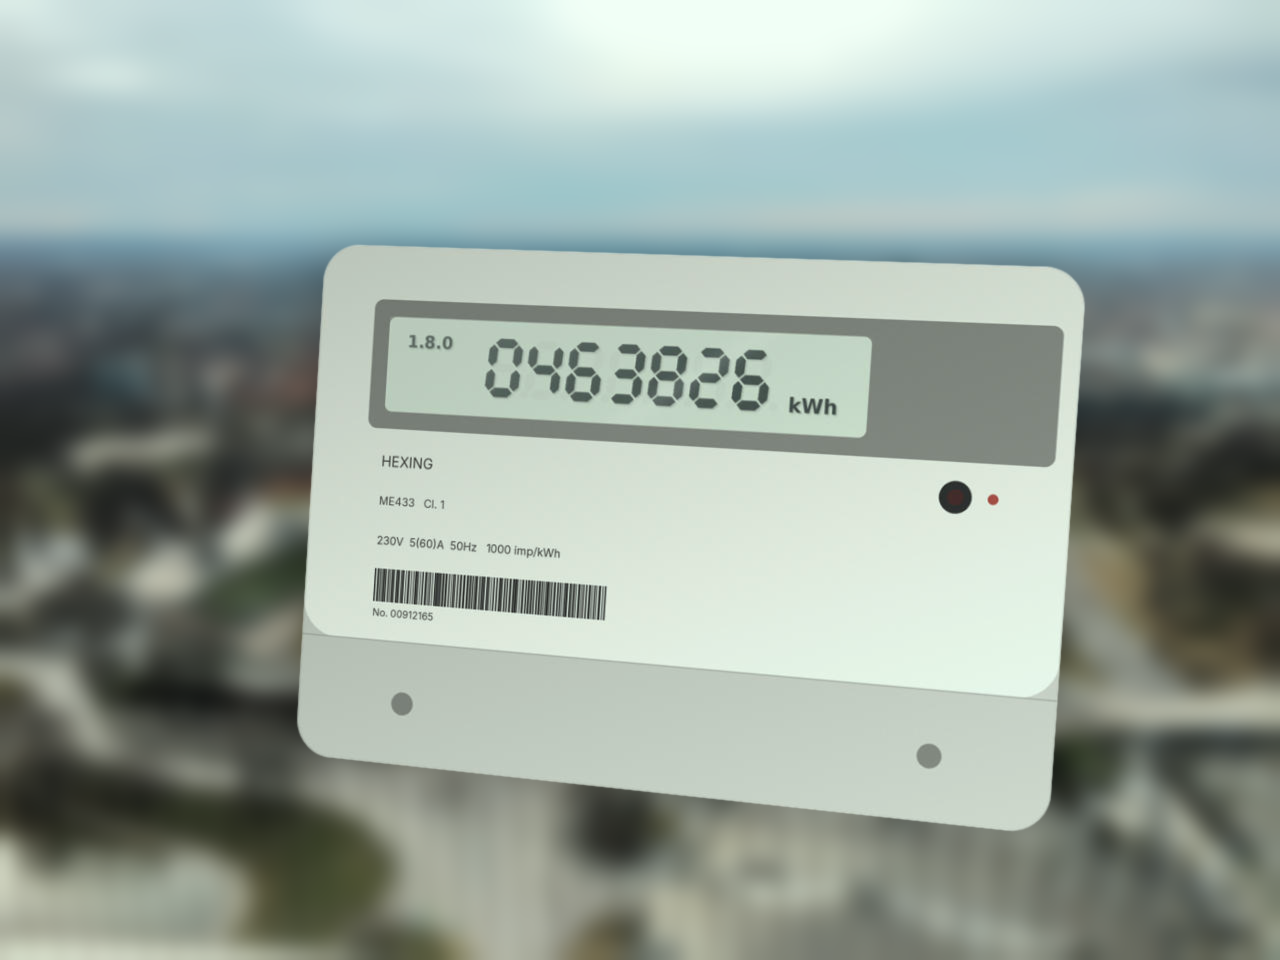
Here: 463826 kWh
